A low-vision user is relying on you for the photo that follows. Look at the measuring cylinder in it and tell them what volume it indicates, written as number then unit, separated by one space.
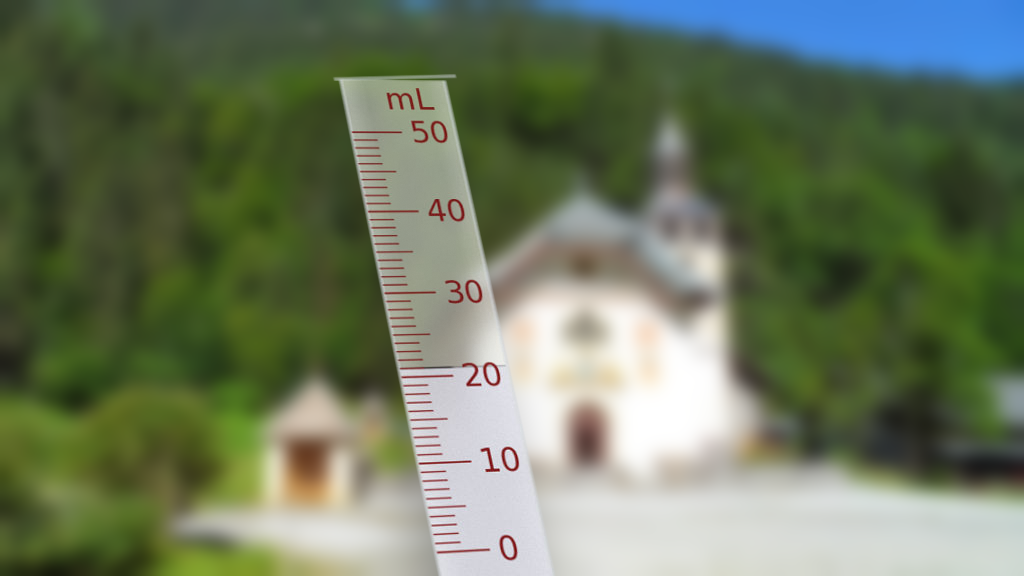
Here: 21 mL
